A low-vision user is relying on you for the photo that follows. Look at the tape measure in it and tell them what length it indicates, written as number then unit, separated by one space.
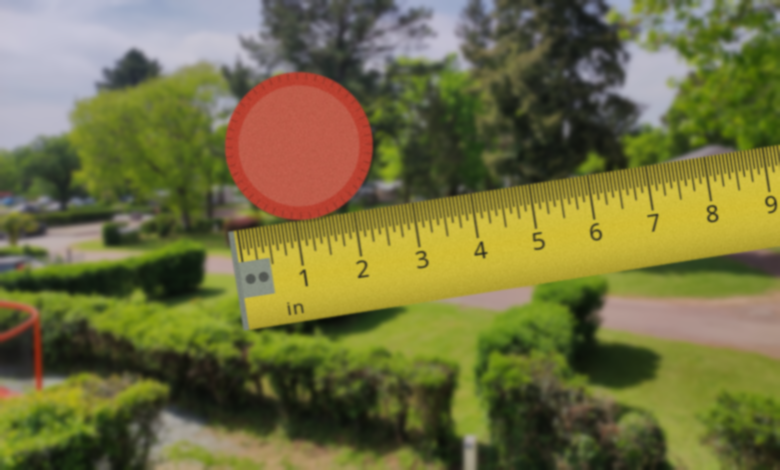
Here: 2.5 in
